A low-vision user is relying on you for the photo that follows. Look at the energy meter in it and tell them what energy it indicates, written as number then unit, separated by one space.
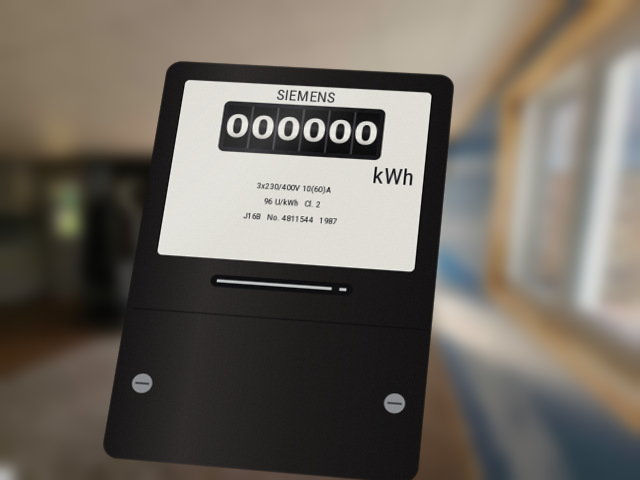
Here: 0 kWh
